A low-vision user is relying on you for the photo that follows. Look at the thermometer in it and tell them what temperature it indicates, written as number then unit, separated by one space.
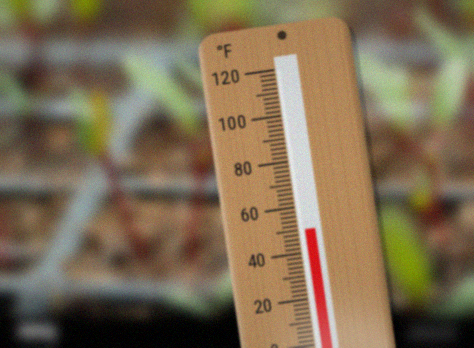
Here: 50 °F
